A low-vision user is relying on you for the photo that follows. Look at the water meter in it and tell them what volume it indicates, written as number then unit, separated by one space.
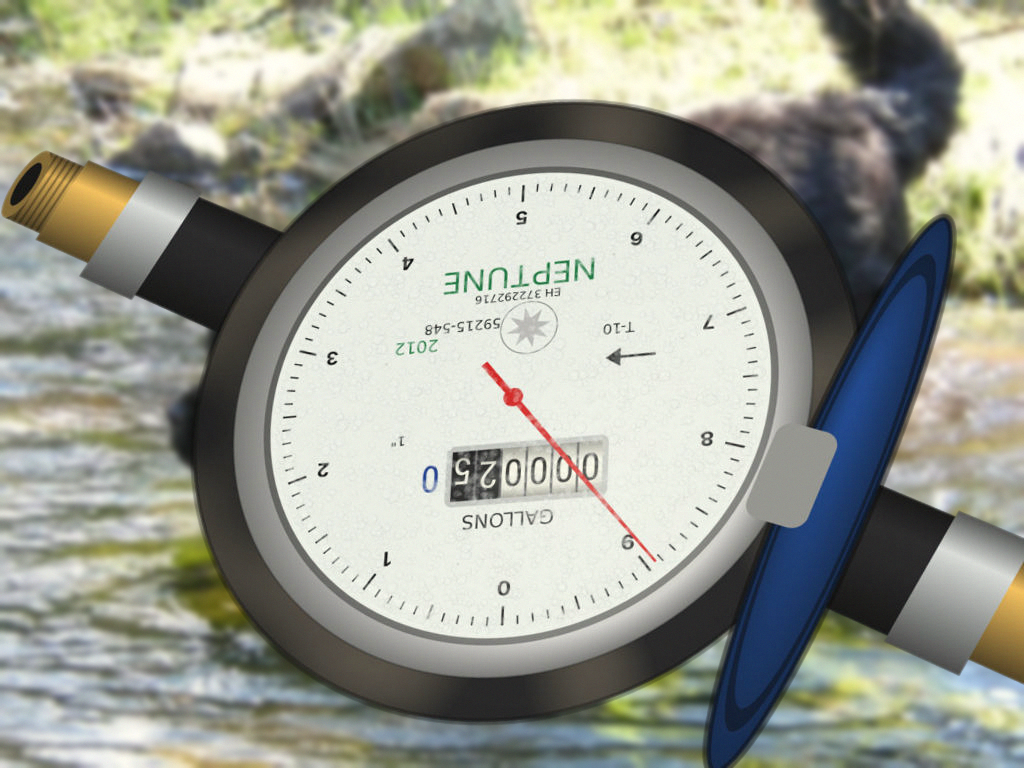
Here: 248.9 gal
